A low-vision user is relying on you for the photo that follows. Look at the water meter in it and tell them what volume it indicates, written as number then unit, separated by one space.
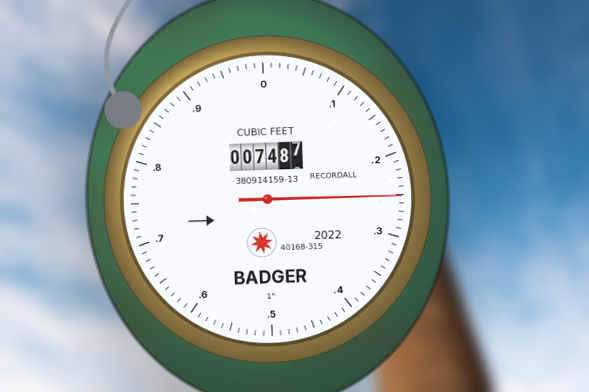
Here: 7487.25 ft³
